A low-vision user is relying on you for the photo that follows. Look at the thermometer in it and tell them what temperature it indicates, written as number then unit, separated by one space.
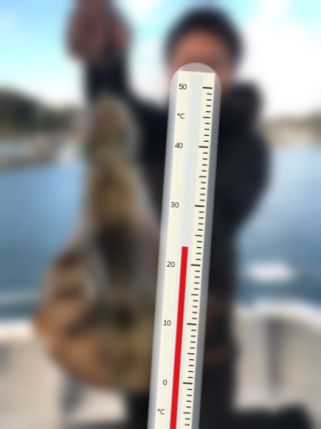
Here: 23 °C
